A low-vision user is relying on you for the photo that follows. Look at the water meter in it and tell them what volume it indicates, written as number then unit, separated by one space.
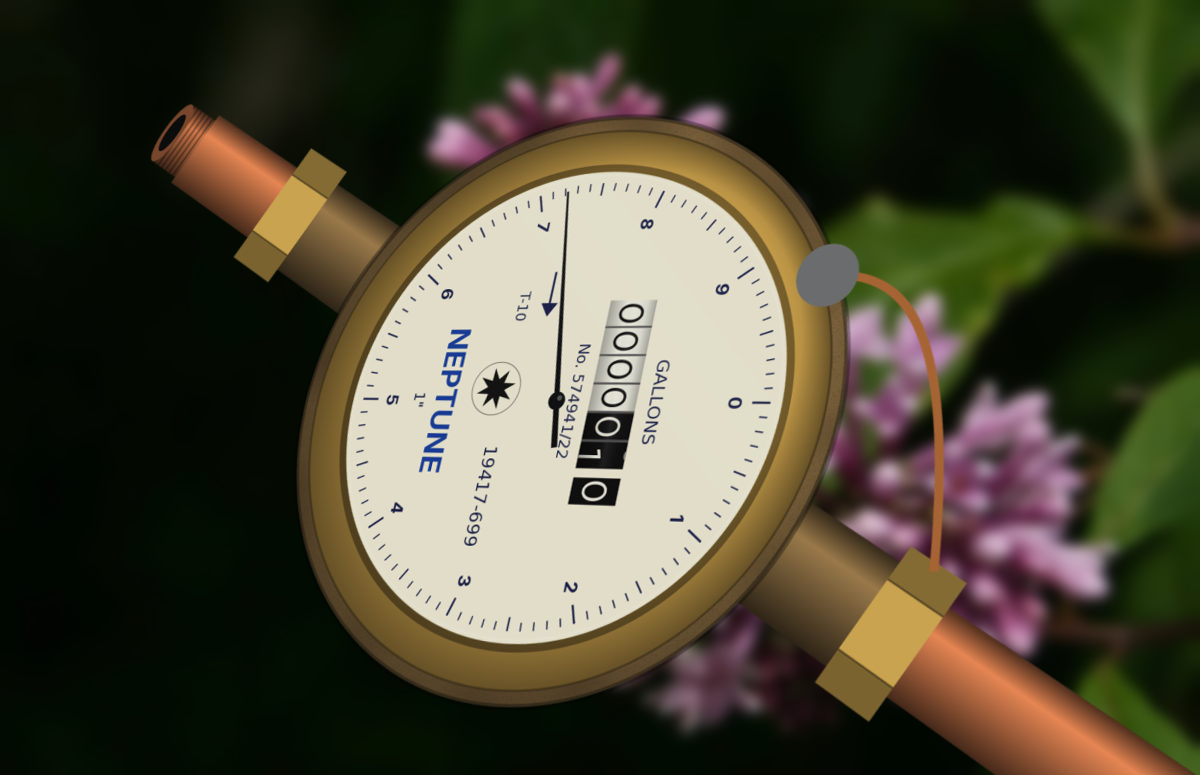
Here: 7.2 gal
